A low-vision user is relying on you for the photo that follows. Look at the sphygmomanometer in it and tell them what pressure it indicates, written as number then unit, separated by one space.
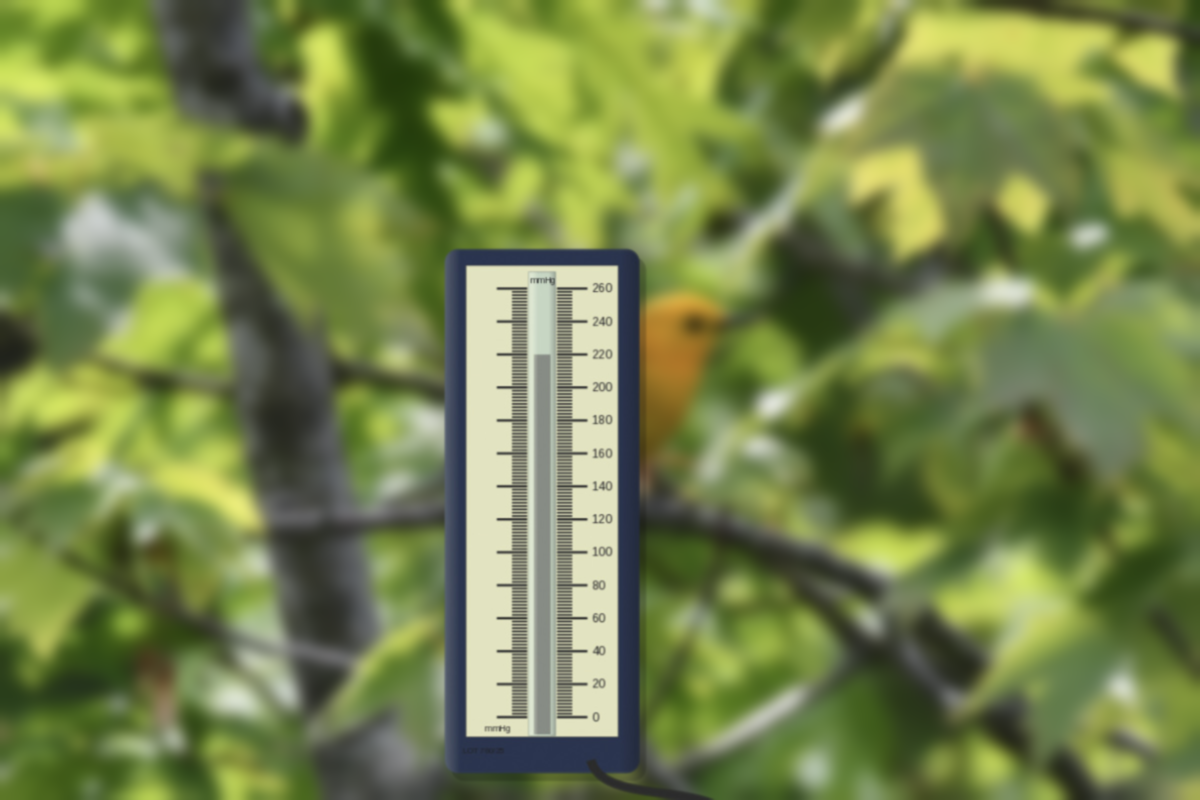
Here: 220 mmHg
